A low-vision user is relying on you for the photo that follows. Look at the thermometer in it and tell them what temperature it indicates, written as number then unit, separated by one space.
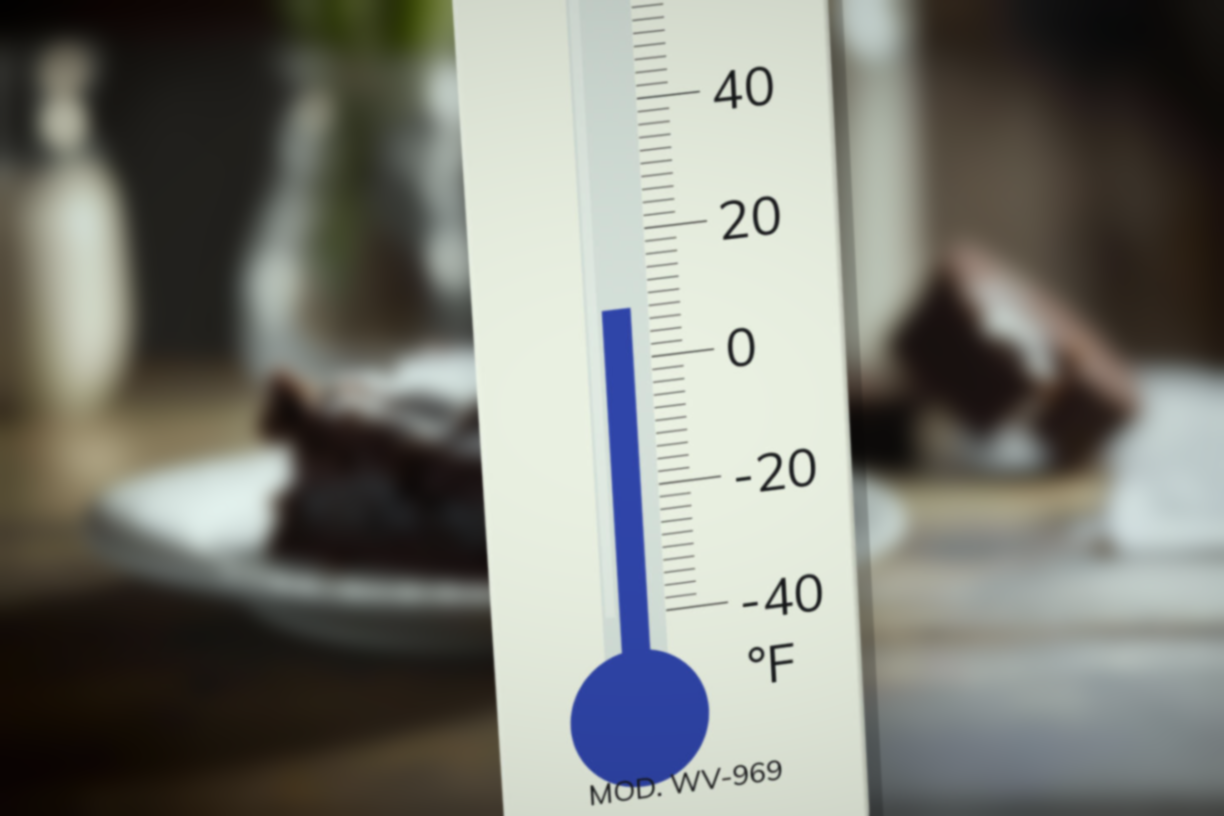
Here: 8 °F
